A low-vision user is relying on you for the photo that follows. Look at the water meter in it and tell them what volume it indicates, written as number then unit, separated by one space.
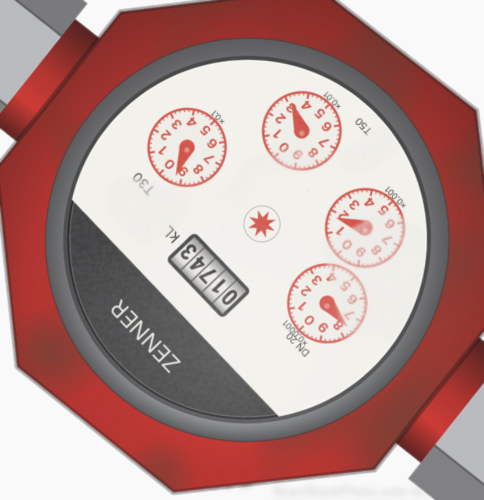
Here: 1742.9317 kL
